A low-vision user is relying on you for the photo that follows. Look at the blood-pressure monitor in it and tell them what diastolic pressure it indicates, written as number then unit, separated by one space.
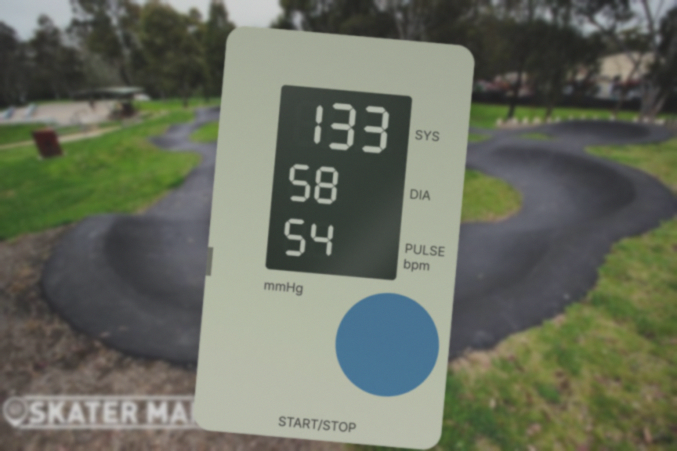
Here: 58 mmHg
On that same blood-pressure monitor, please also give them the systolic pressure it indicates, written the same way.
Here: 133 mmHg
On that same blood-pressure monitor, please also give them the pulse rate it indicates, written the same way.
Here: 54 bpm
